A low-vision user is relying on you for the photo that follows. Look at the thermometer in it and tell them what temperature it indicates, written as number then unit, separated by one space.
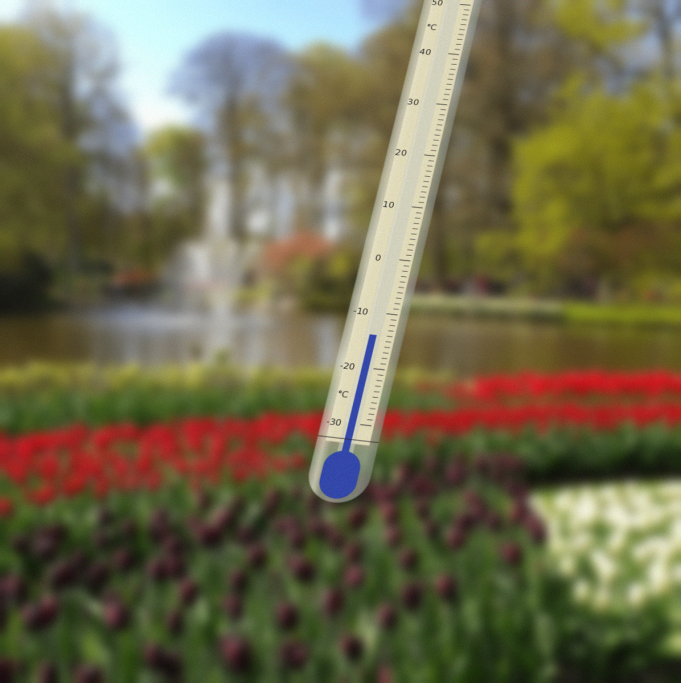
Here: -14 °C
